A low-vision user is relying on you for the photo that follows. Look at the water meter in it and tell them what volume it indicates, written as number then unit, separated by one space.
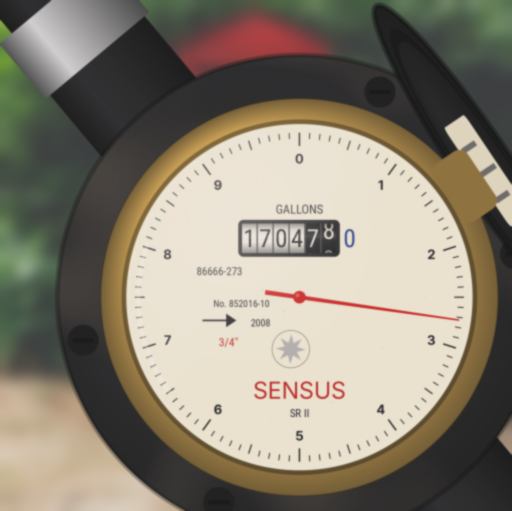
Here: 1704782.7 gal
